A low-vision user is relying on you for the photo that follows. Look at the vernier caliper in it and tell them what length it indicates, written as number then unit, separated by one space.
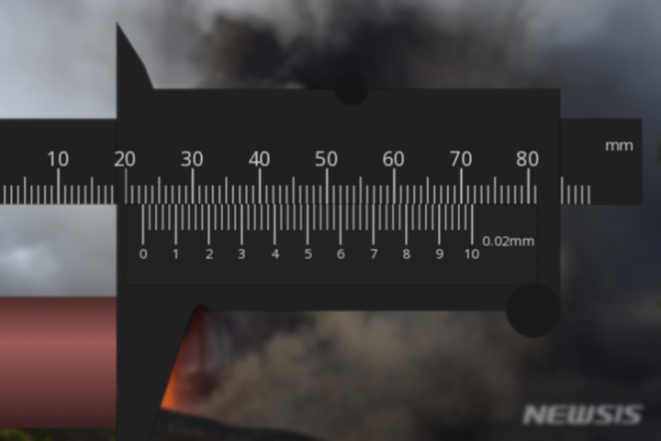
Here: 22.6 mm
